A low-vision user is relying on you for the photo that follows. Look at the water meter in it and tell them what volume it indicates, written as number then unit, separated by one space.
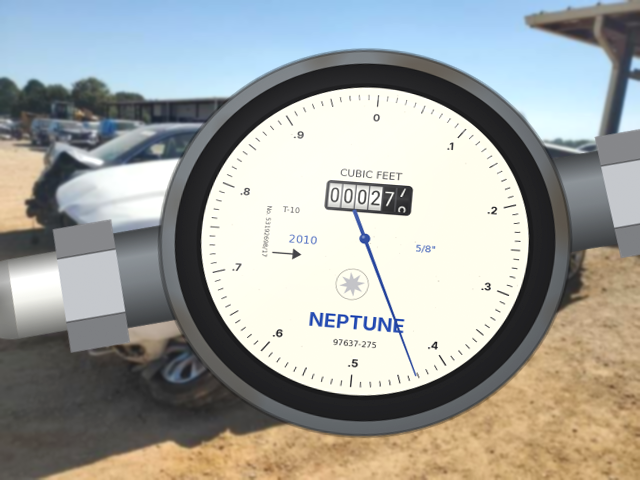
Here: 277.43 ft³
